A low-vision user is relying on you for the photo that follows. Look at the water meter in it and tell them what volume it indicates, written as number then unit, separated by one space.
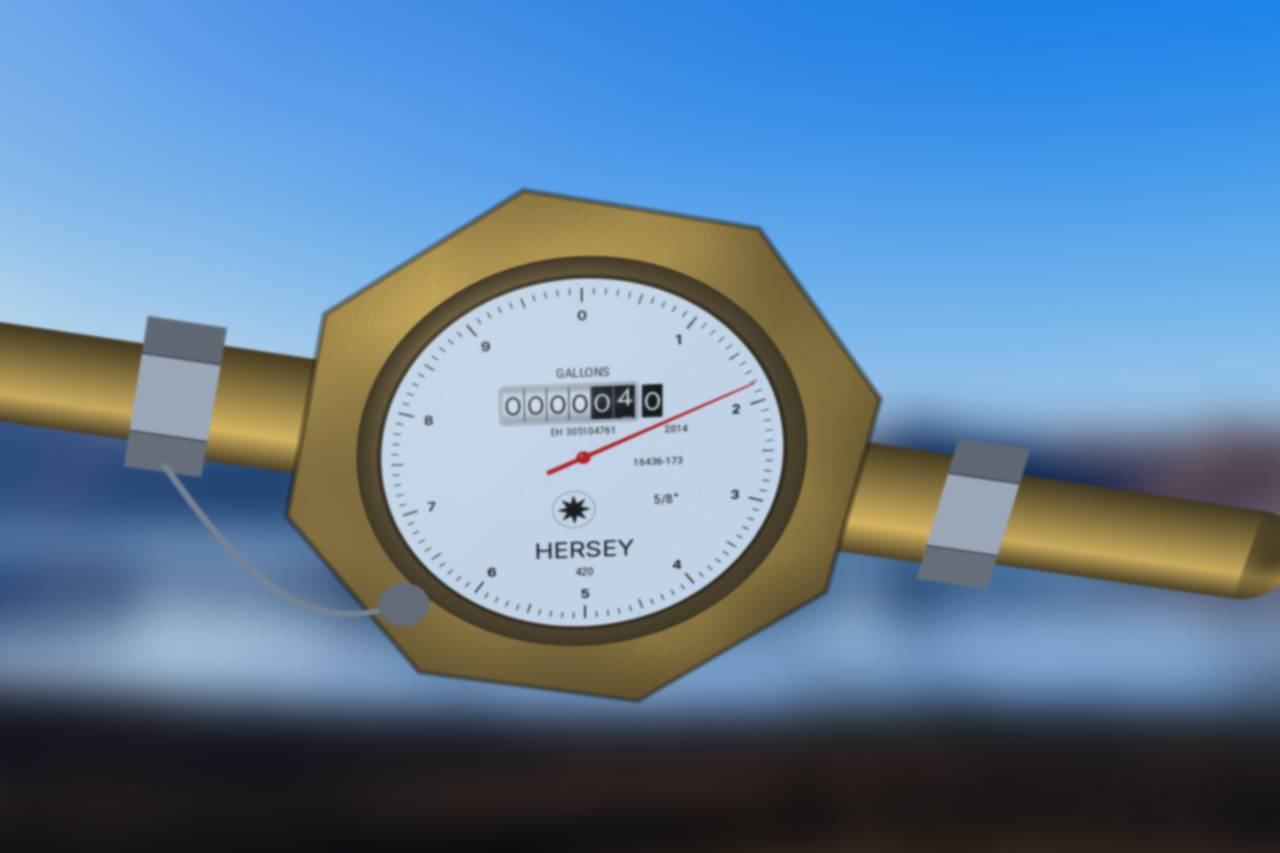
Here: 41.8 gal
